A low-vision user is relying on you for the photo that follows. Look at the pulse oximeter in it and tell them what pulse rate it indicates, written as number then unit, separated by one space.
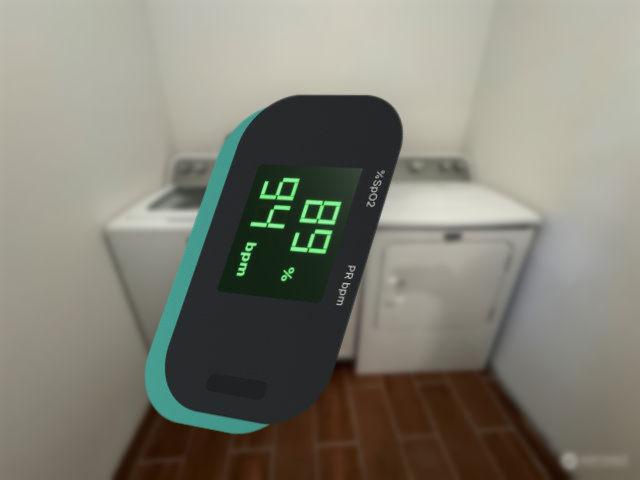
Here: 94 bpm
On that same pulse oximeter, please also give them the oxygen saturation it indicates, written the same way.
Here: 89 %
